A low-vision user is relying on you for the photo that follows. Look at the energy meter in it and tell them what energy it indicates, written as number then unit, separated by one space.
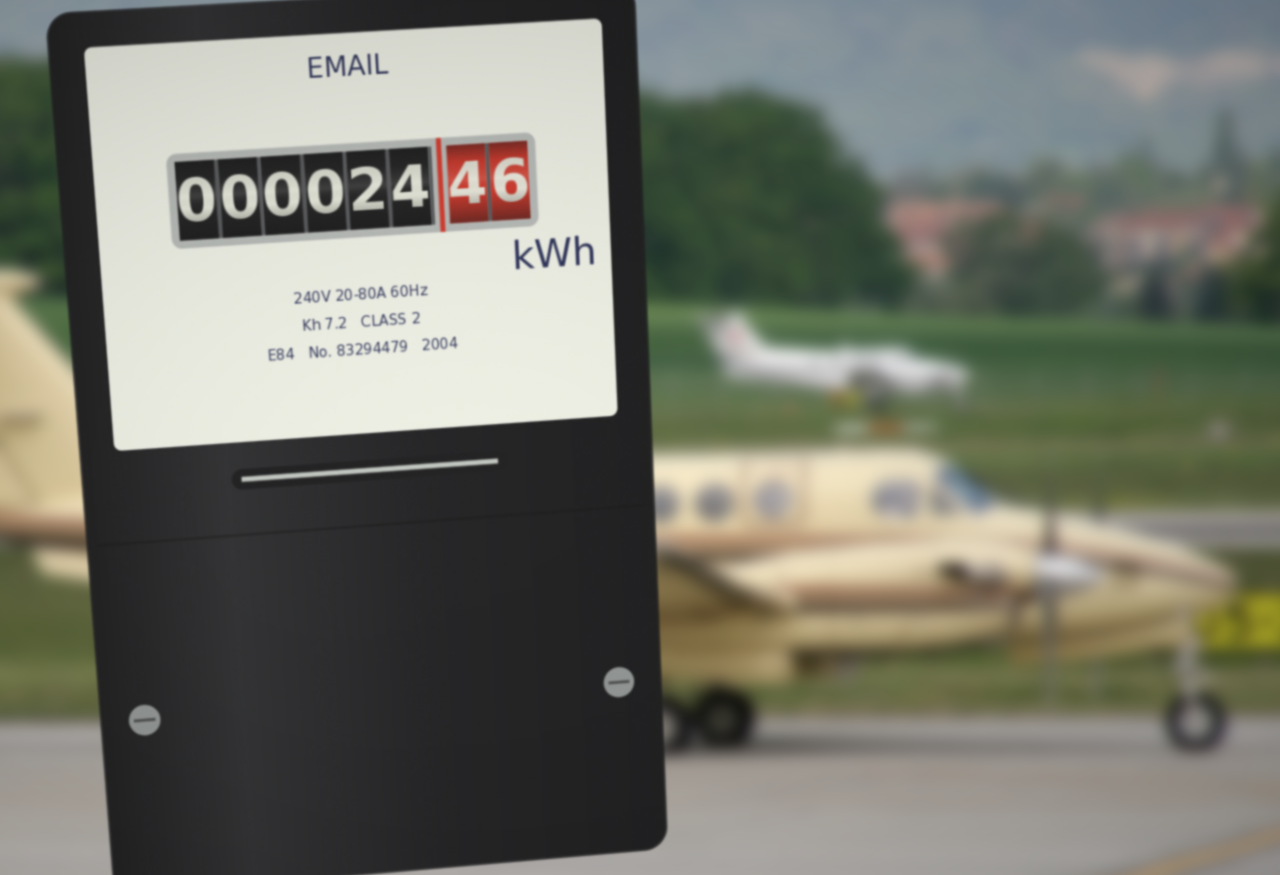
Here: 24.46 kWh
